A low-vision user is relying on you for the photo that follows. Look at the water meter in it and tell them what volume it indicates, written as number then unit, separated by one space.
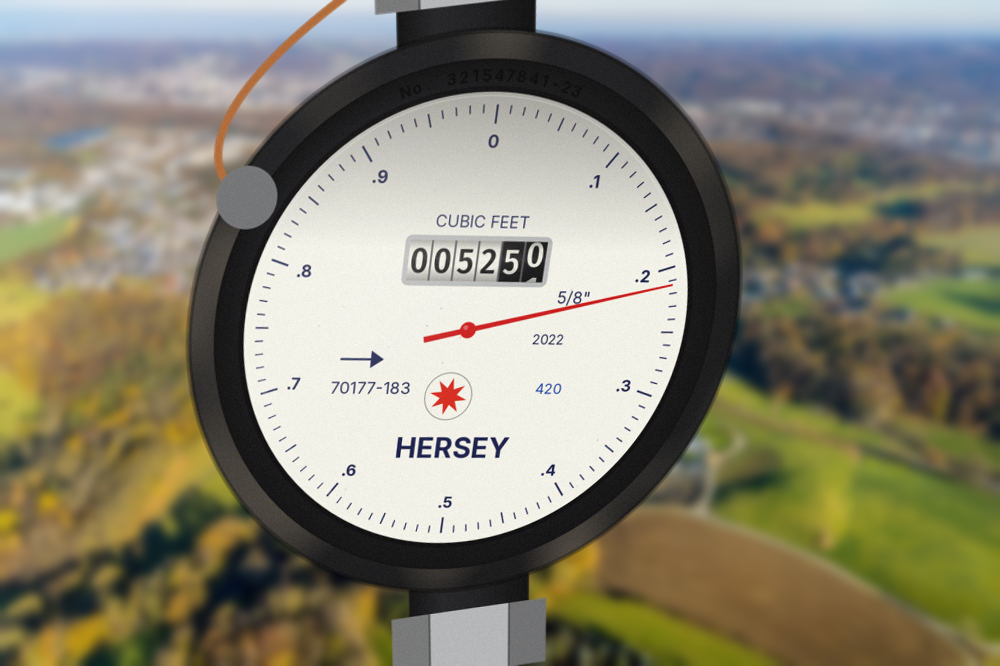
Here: 5250.21 ft³
